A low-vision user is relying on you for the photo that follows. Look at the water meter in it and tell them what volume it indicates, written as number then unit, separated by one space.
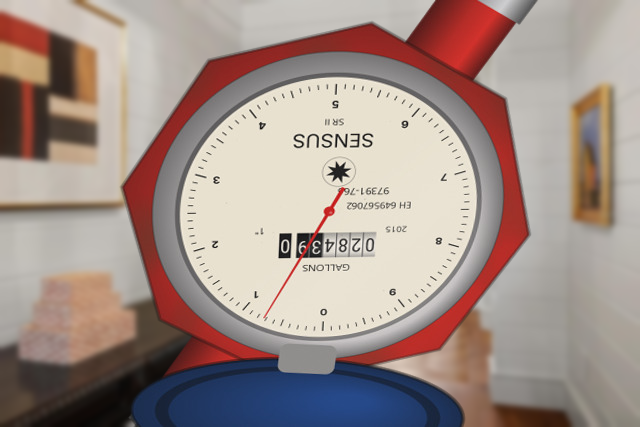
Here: 284390.7 gal
